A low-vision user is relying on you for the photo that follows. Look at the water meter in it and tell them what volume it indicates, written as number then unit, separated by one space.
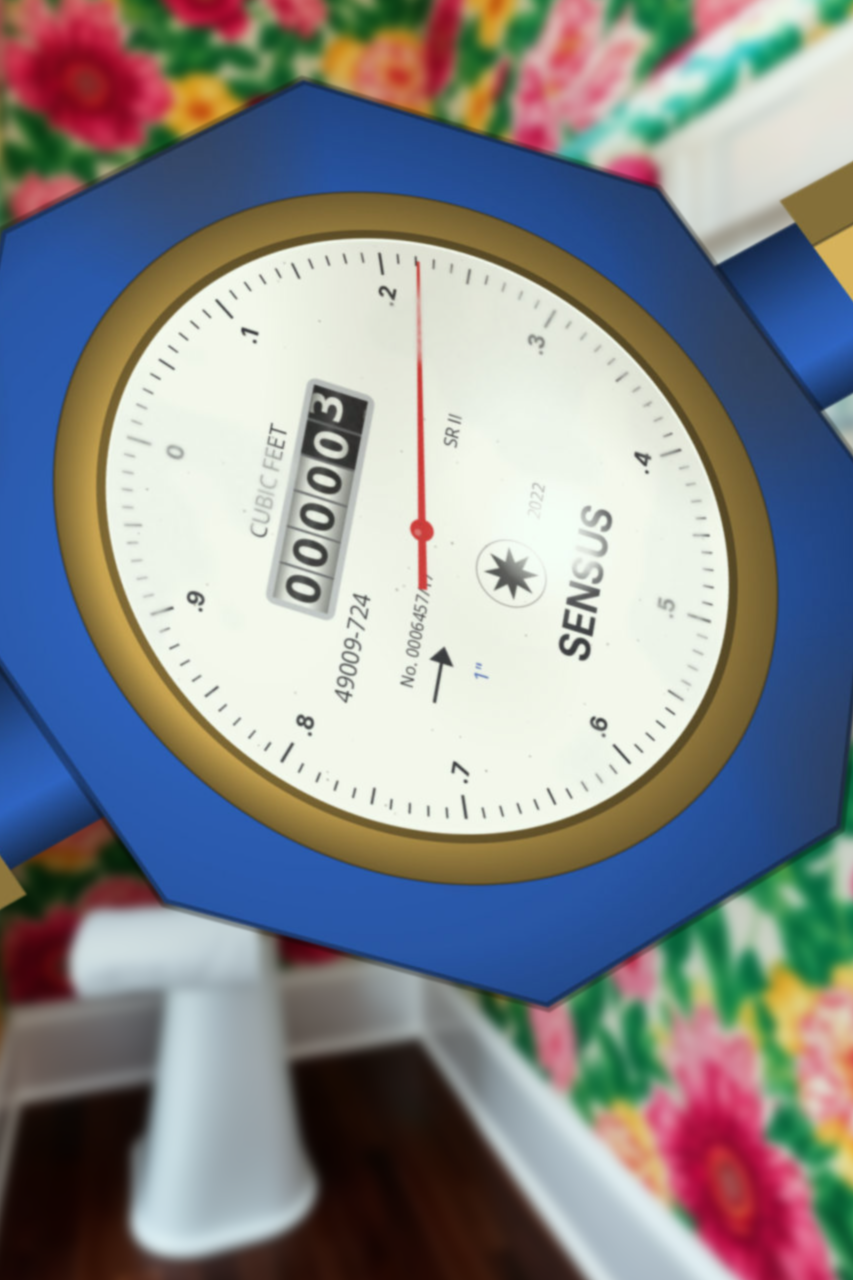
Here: 3.22 ft³
